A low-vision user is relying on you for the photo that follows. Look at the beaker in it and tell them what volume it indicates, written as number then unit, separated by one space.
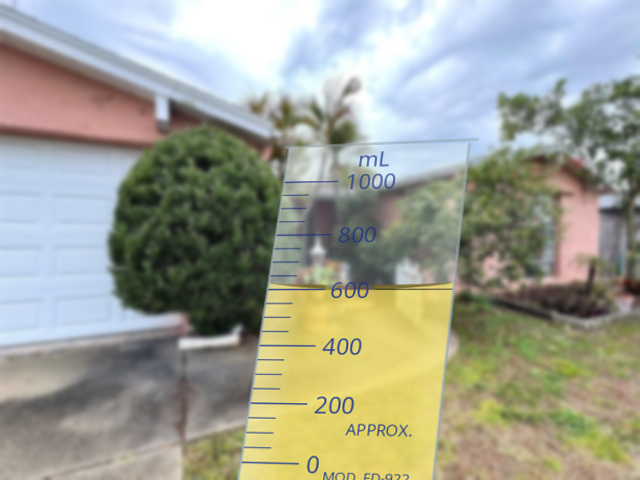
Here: 600 mL
